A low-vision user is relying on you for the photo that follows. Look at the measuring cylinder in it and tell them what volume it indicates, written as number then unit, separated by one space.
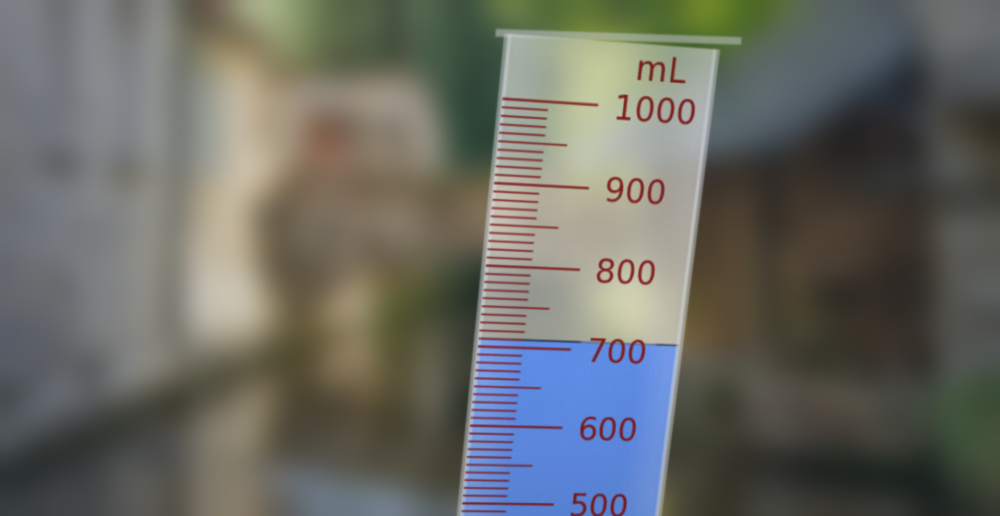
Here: 710 mL
